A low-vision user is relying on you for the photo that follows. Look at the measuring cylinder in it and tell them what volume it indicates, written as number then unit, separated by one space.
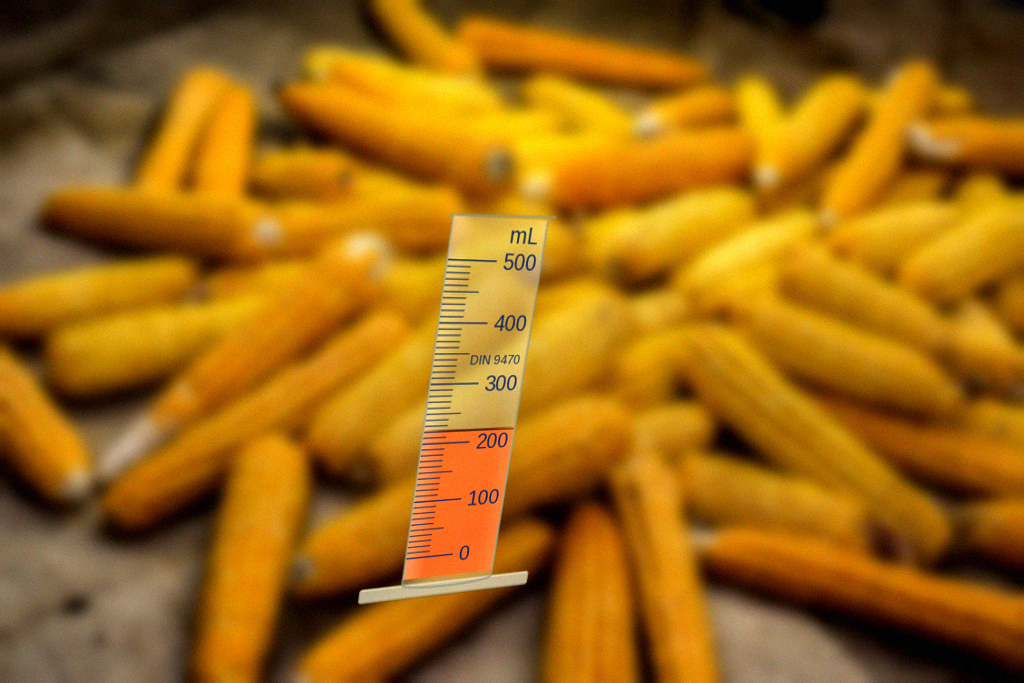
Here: 220 mL
